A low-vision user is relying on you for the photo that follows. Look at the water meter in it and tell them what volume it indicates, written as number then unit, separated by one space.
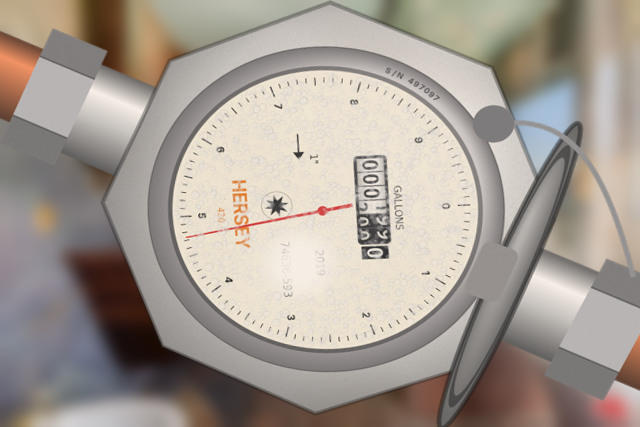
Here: 1994.7 gal
